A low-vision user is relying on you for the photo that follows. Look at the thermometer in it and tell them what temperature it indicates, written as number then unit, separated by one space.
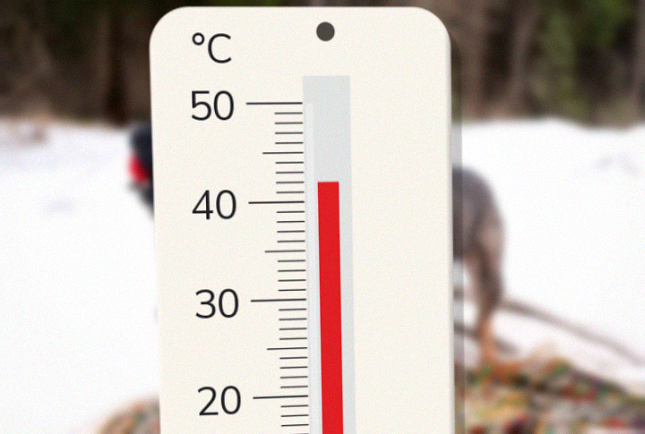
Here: 42 °C
